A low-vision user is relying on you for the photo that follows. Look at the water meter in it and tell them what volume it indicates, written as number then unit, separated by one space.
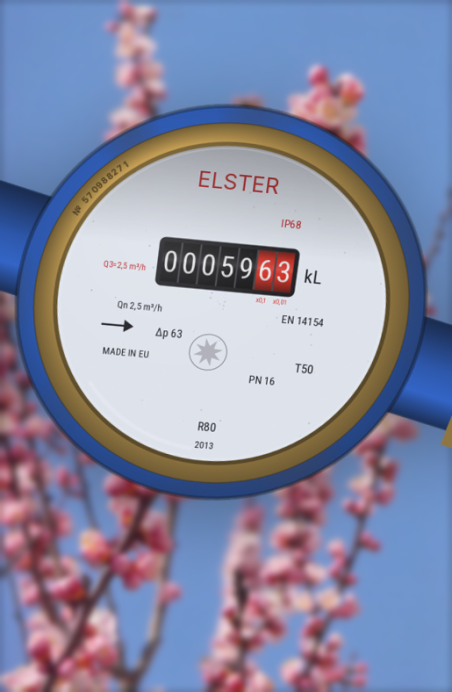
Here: 59.63 kL
